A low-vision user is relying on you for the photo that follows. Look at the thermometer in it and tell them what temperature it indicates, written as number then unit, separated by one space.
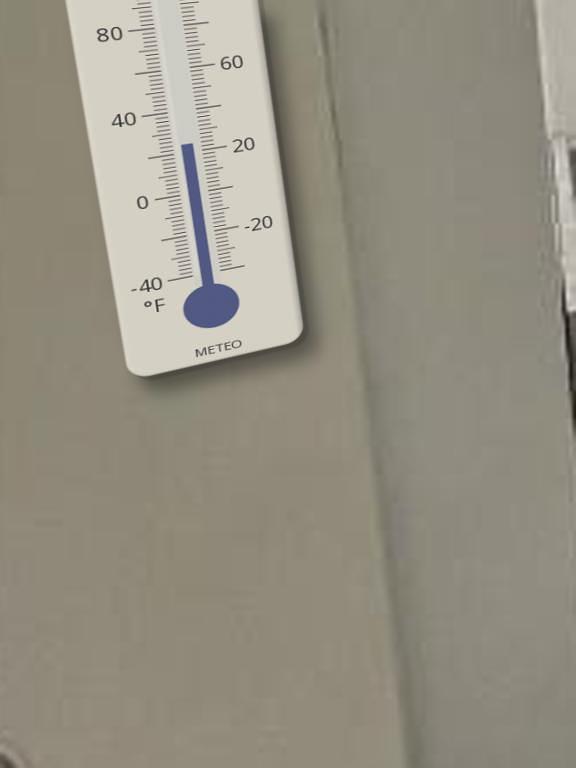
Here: 24 °F
